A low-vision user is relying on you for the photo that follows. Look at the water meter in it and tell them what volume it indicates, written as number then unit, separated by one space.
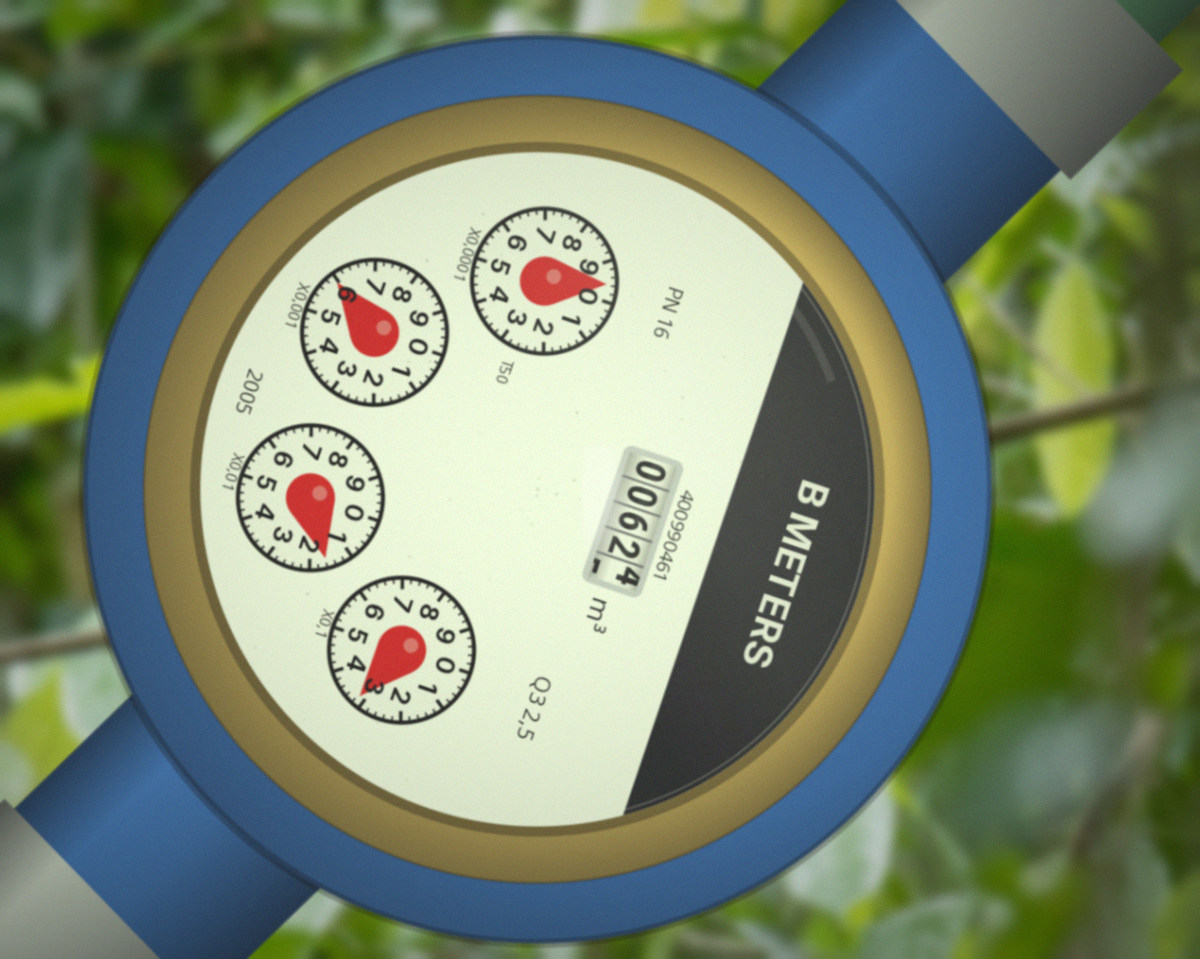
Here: 624.3159 m³
